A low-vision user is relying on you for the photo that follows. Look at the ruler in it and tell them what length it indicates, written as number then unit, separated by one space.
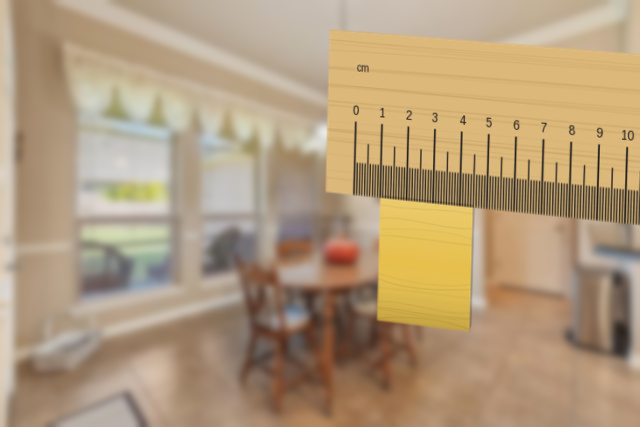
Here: 3.5 cm
